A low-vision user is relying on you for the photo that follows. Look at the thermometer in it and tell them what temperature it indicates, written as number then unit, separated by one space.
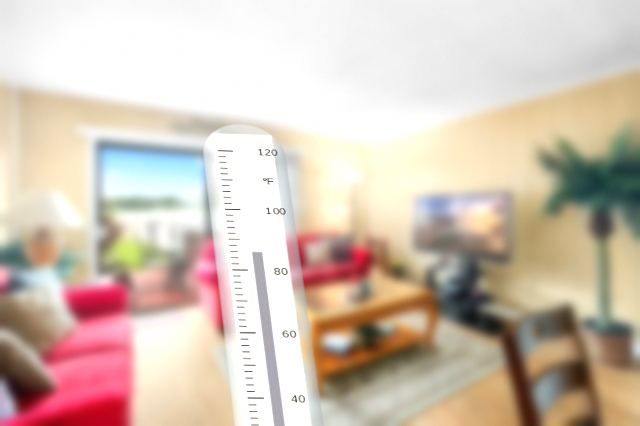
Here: 86 °F
